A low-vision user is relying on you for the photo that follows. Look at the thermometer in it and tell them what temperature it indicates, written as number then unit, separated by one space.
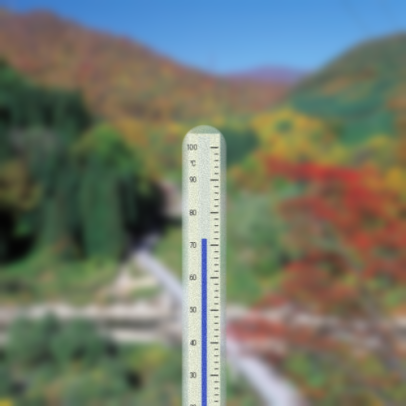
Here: 72 °C
